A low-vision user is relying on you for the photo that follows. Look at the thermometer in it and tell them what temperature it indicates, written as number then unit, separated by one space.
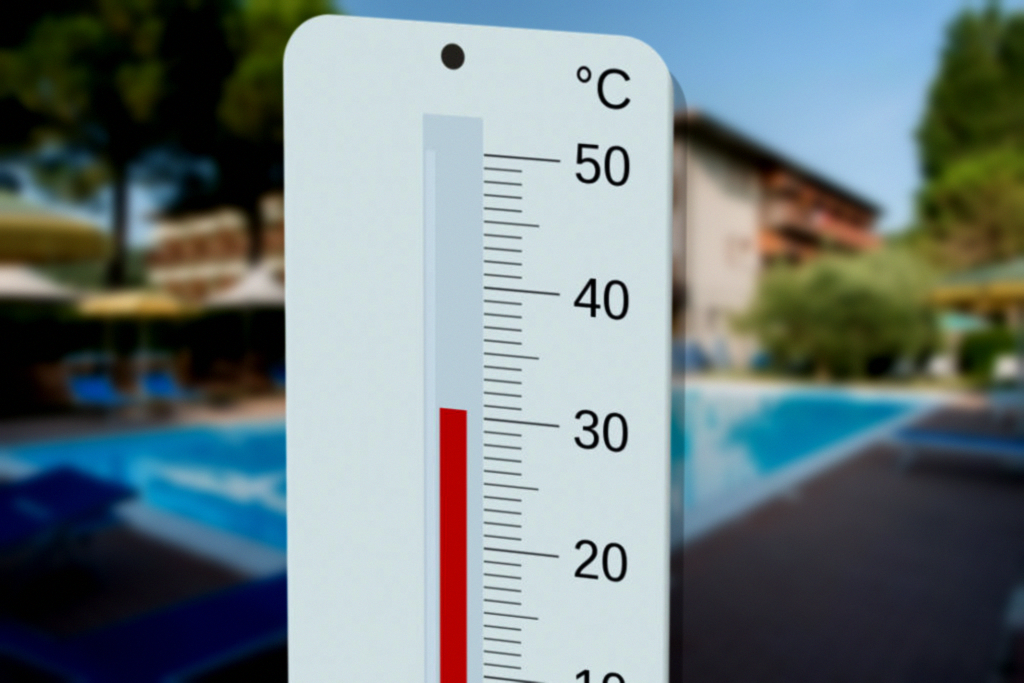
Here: 30.5 °C
